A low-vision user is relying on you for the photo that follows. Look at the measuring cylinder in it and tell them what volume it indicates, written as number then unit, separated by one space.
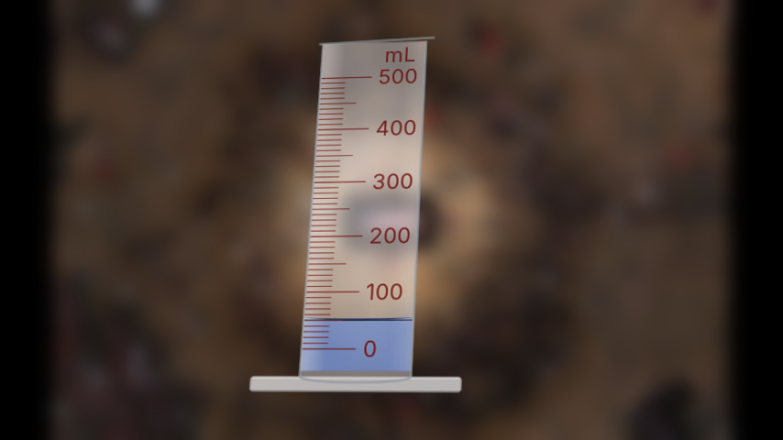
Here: 50 mL
